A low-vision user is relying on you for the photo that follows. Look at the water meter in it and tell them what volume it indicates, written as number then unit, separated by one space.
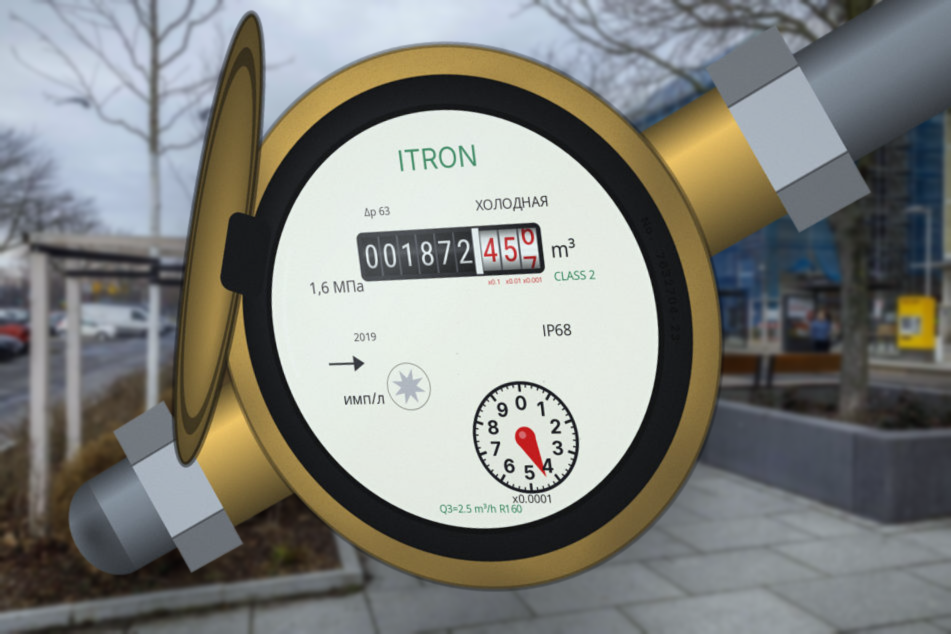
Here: 1872.4564 m³
